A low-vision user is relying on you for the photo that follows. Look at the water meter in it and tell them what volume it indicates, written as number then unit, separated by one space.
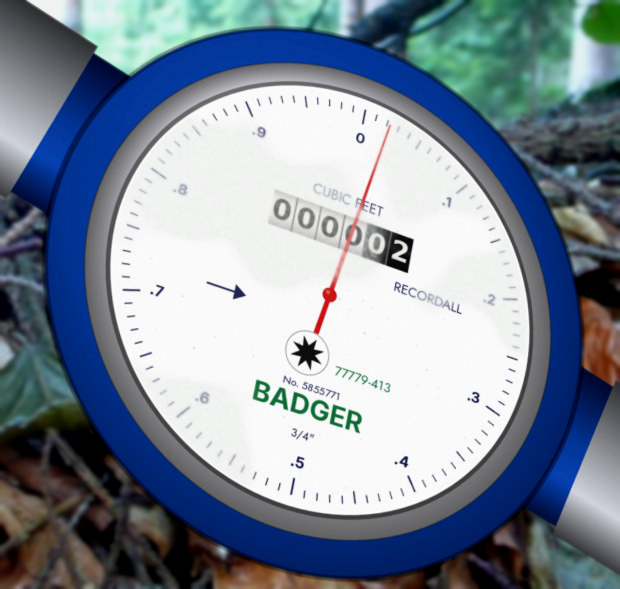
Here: 2.02 ft³
